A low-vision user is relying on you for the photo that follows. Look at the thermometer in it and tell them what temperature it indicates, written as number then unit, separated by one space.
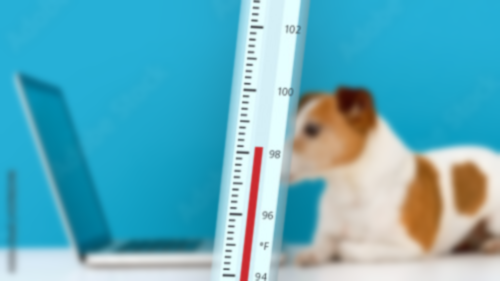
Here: 98.2 °F
